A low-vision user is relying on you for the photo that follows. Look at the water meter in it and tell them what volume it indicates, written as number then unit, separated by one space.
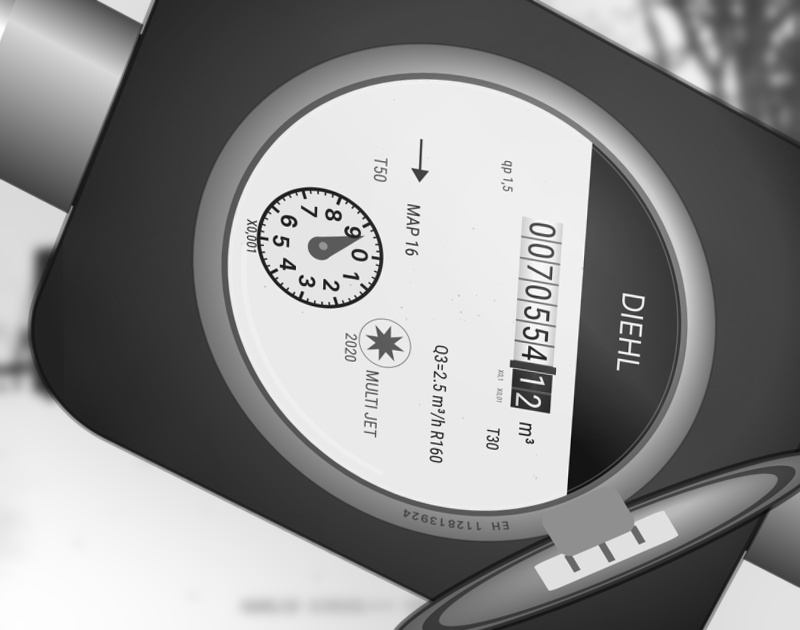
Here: 70554.119 m³
